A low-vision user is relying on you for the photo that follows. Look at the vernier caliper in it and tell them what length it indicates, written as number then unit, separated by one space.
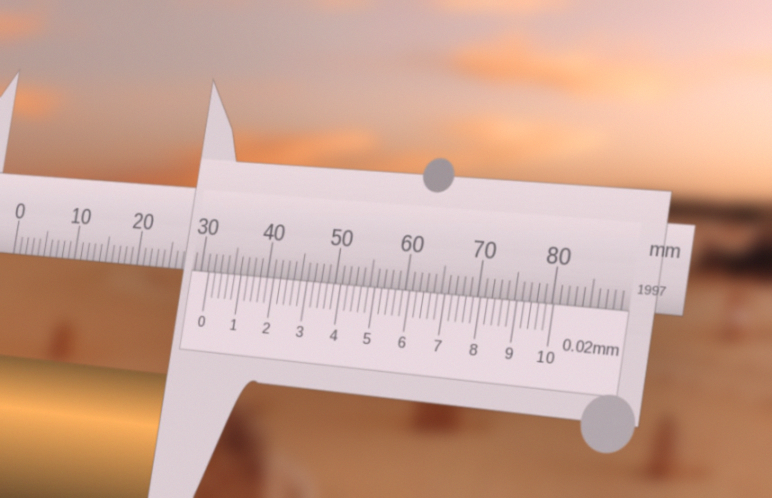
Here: 31.2 mm
